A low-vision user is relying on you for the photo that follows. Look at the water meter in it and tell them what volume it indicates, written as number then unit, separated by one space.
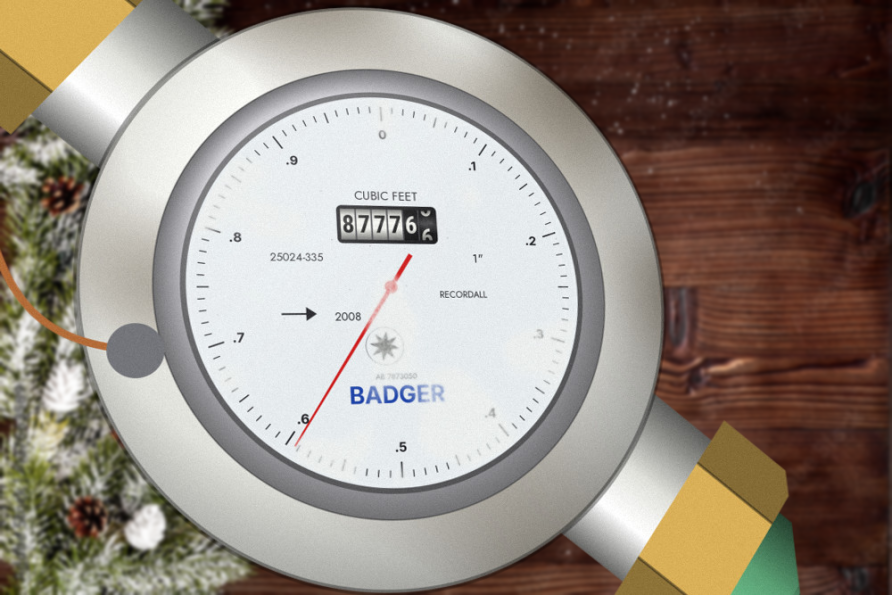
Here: 877765.59 ft³
